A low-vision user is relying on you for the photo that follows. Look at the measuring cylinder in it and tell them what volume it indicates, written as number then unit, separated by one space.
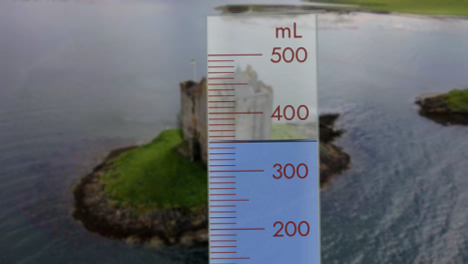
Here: 350 mL
